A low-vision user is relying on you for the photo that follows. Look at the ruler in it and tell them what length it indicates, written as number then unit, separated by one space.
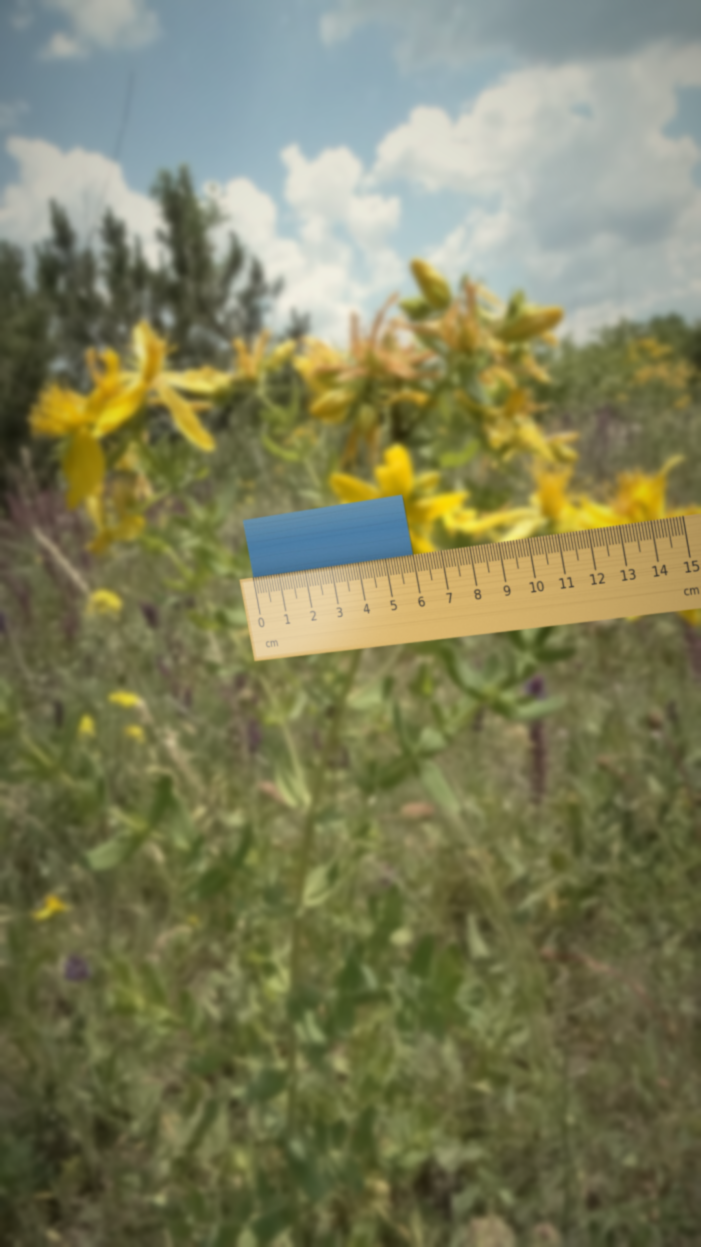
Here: 6 cm
